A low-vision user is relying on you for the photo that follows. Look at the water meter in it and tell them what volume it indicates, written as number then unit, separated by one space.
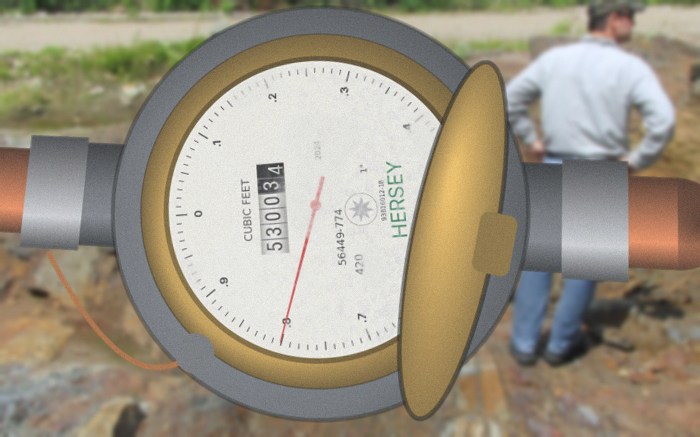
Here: 530033.80 ft³
